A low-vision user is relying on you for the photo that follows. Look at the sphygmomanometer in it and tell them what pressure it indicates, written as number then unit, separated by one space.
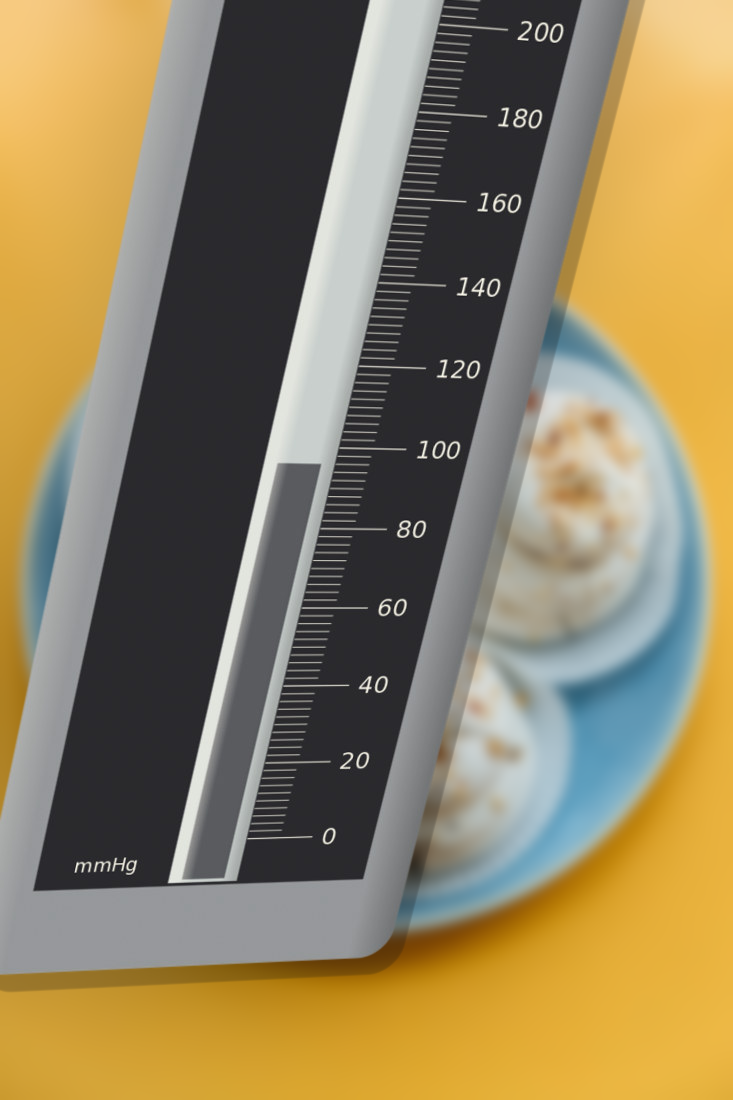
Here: 96 mmHg
